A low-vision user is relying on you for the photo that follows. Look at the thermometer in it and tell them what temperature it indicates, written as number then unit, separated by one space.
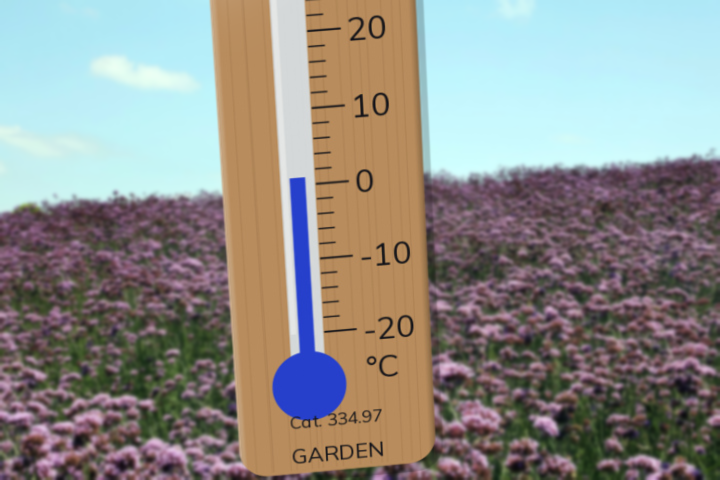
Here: 1 °C
